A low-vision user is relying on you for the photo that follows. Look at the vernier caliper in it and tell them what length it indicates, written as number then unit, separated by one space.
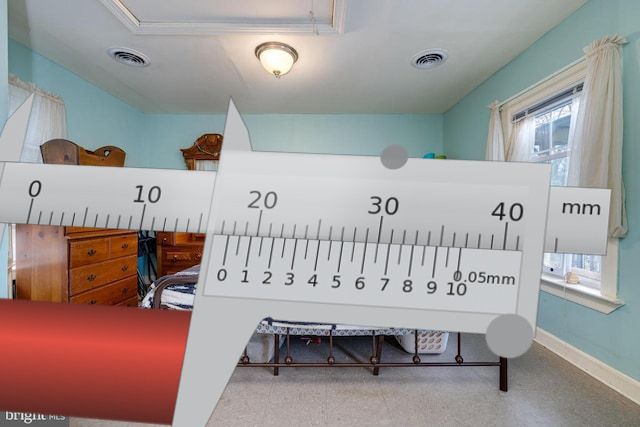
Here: 17.6 mm
